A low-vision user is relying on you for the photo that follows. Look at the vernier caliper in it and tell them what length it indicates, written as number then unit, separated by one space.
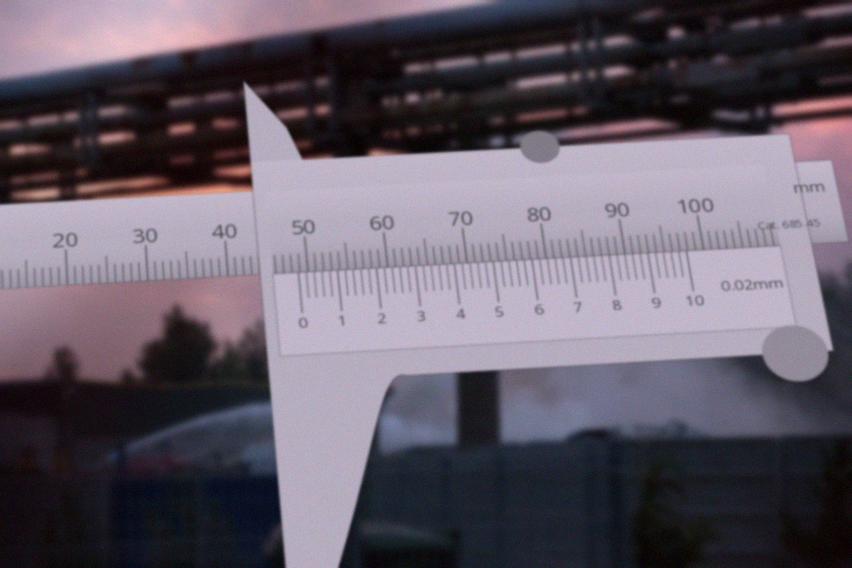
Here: 48.8 mm
